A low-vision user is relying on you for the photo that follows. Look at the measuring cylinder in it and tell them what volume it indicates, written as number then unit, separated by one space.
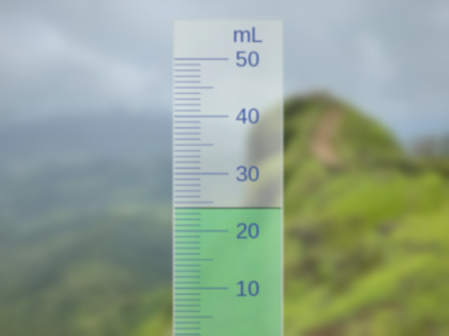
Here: 24 mL
